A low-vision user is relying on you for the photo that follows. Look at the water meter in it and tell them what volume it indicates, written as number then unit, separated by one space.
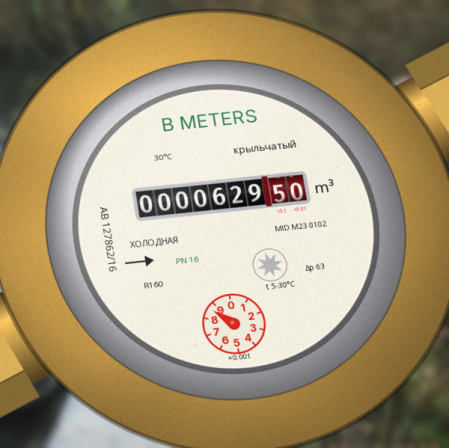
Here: 629.498 m³
